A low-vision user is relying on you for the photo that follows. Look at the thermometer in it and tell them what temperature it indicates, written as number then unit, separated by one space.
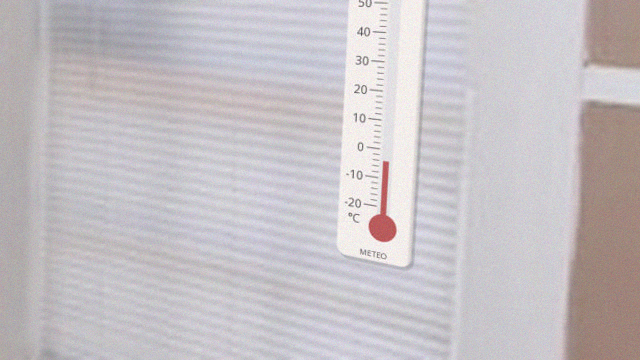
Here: -4 °C
